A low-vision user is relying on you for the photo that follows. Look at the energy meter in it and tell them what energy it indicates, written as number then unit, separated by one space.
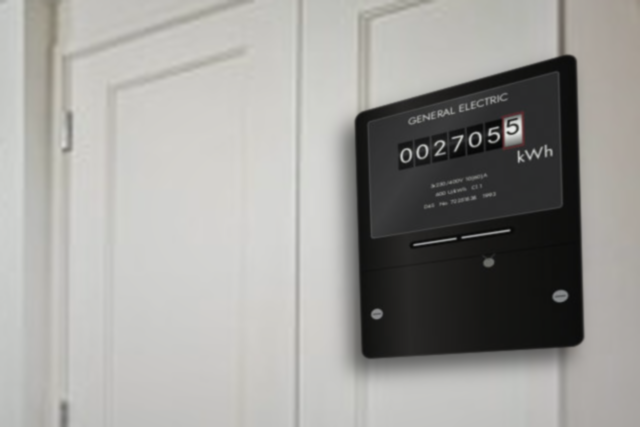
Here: 2705.5 kWh
